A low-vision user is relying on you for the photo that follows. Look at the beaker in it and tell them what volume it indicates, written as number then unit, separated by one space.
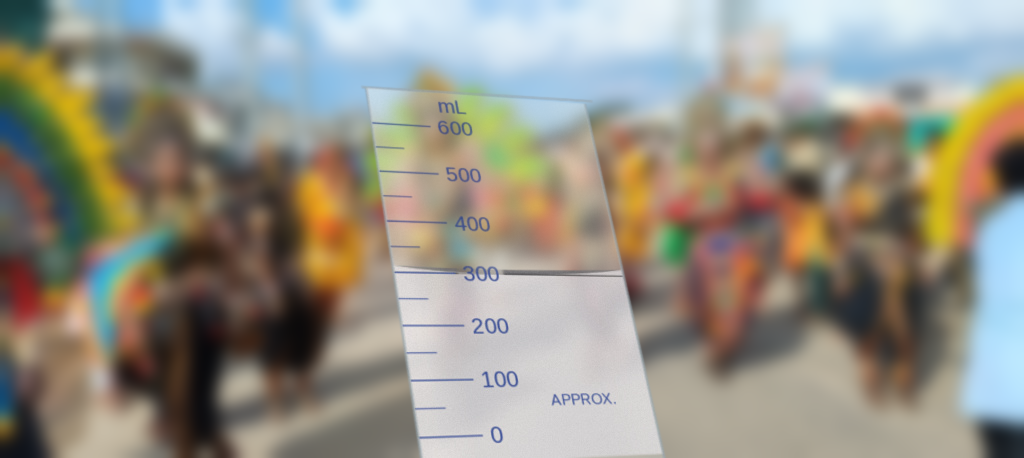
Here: 300 mL
